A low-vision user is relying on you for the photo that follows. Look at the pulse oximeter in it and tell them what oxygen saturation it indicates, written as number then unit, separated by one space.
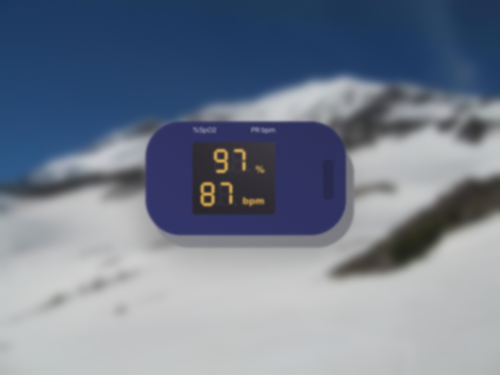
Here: 97 %
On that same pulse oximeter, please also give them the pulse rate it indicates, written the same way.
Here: 87 bpm
